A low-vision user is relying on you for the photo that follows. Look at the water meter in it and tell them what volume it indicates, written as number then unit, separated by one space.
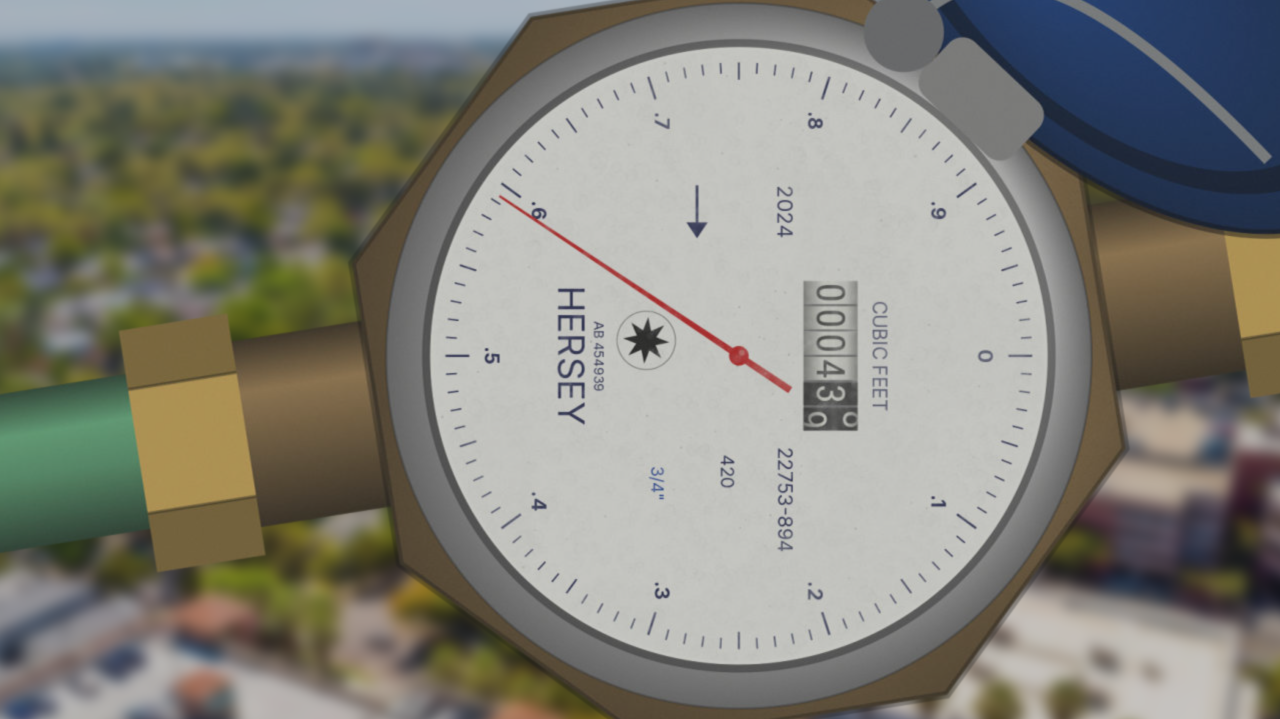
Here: 438.59 ft³
